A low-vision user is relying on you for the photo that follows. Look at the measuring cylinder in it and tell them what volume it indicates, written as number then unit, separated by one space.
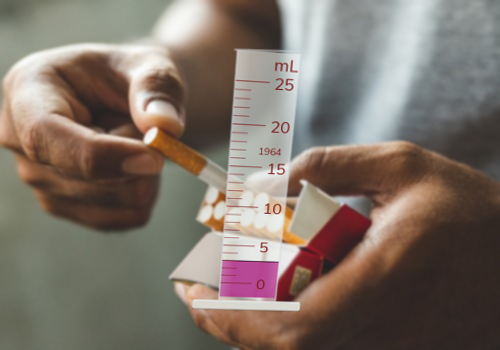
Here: 3 mL
